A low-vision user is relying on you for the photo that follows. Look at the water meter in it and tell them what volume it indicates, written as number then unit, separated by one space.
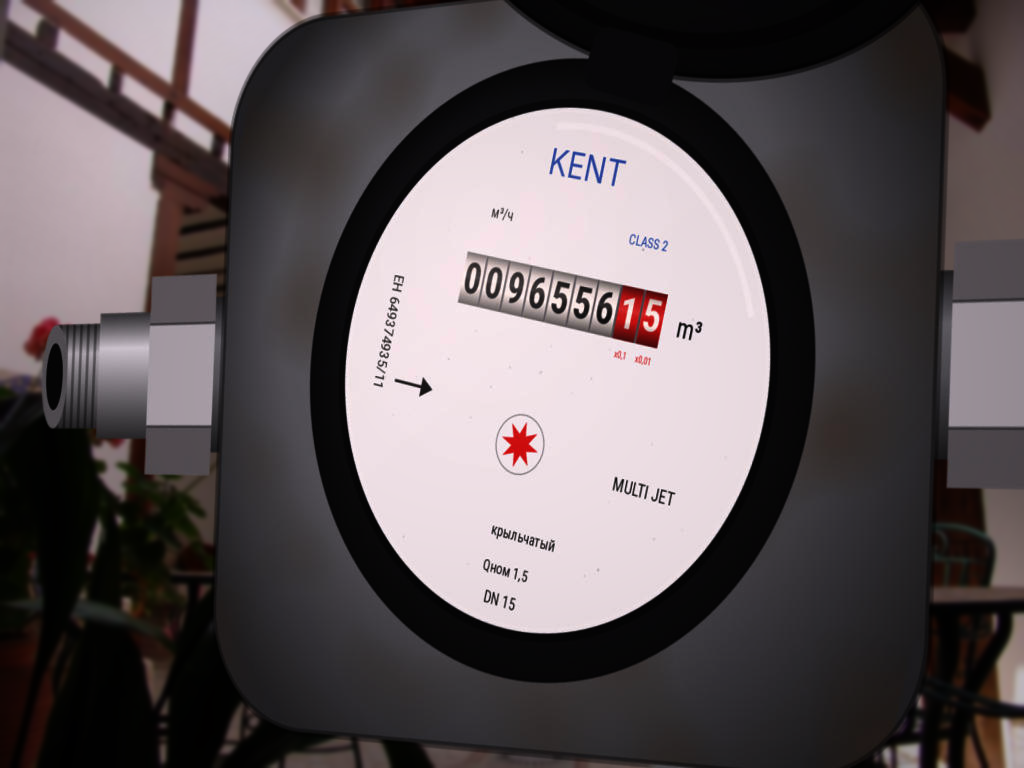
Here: 96556.15 m³
